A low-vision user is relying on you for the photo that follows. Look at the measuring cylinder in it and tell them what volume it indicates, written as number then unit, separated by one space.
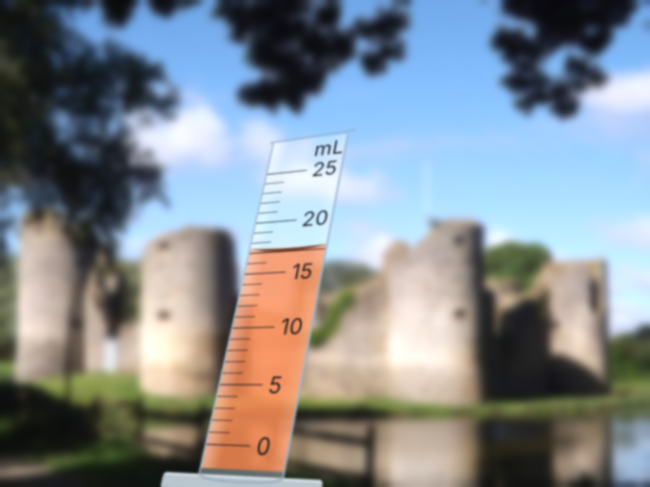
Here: 17 mL
